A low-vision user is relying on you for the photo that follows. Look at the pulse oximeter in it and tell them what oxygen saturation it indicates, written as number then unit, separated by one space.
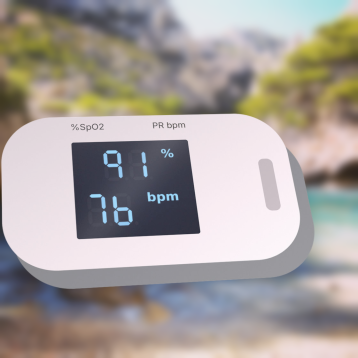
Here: 91 %
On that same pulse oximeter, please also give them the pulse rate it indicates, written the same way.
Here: 76 bpm
